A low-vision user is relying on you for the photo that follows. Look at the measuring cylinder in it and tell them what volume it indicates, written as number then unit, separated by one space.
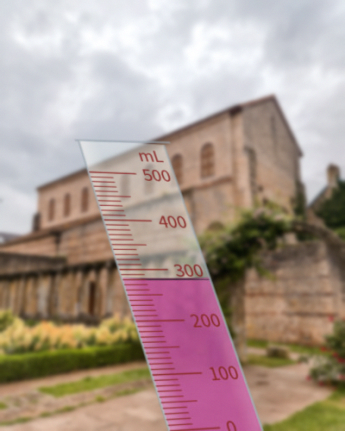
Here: 280 mL
